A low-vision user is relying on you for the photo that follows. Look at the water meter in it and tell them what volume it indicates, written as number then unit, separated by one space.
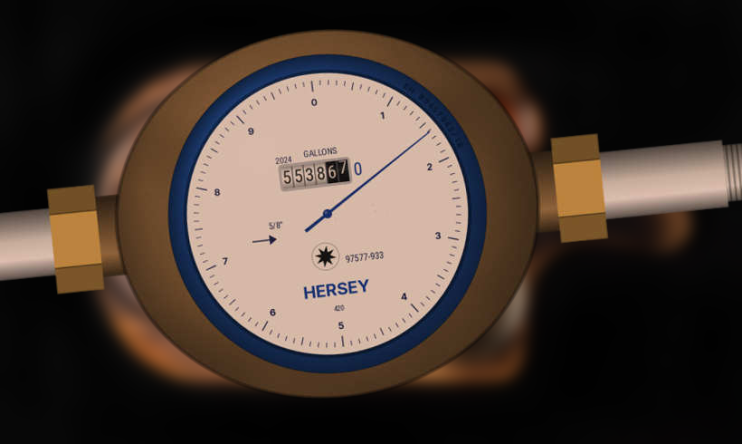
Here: 5538671.6 gal
